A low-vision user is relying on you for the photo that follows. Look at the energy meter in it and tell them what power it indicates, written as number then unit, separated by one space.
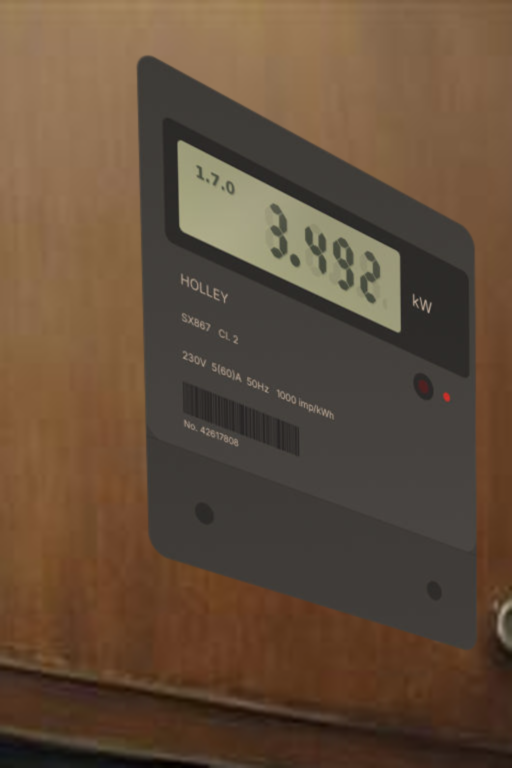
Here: 3.492 kW
